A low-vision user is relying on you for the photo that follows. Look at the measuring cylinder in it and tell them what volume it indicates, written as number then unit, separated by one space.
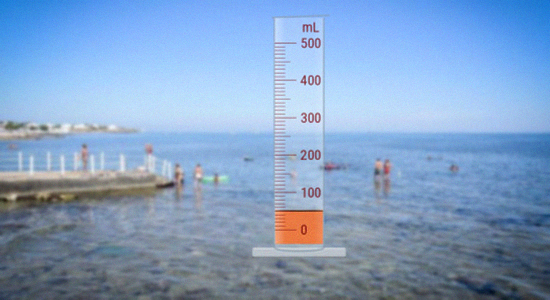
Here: 50 mL
